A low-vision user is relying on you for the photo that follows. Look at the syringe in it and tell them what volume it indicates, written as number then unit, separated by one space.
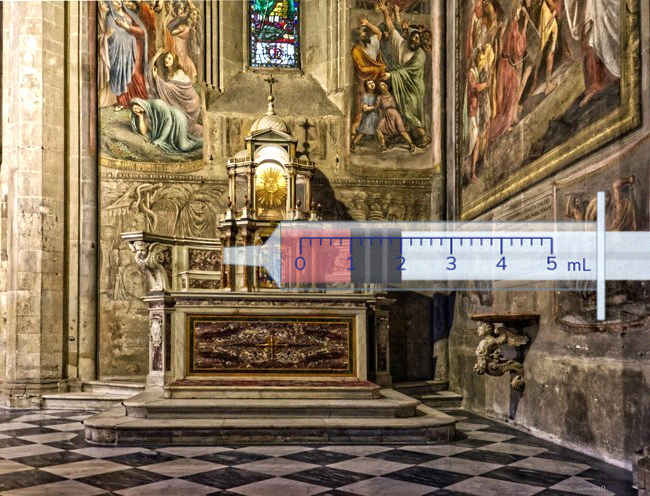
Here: 1 mL
